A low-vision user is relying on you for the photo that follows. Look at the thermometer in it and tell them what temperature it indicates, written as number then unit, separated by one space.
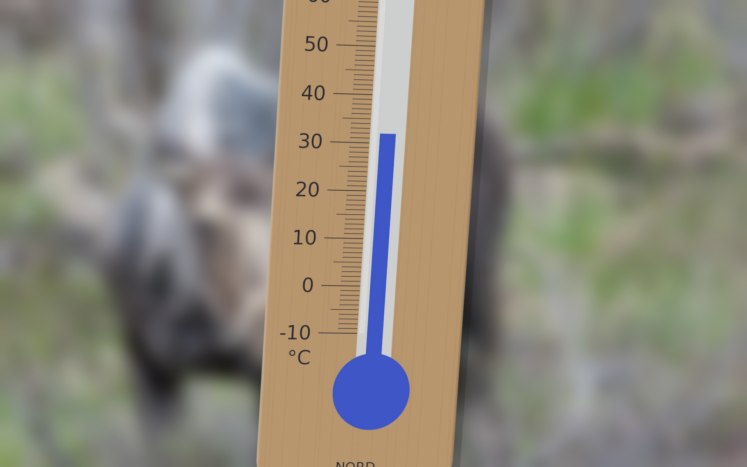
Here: 32 °C
